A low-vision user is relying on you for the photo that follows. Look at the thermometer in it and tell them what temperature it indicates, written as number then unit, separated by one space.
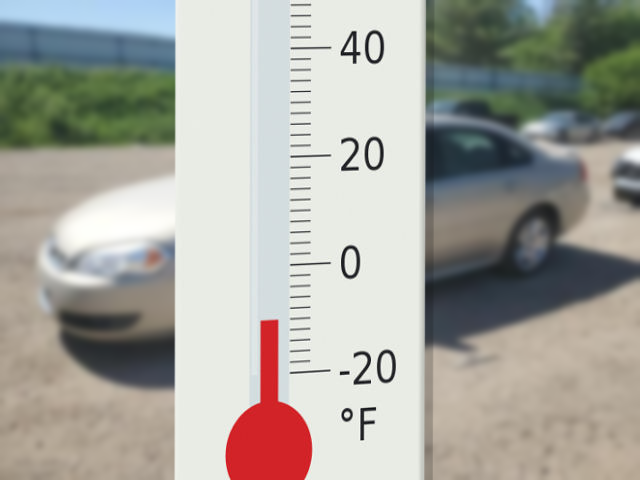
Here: -10 °F
